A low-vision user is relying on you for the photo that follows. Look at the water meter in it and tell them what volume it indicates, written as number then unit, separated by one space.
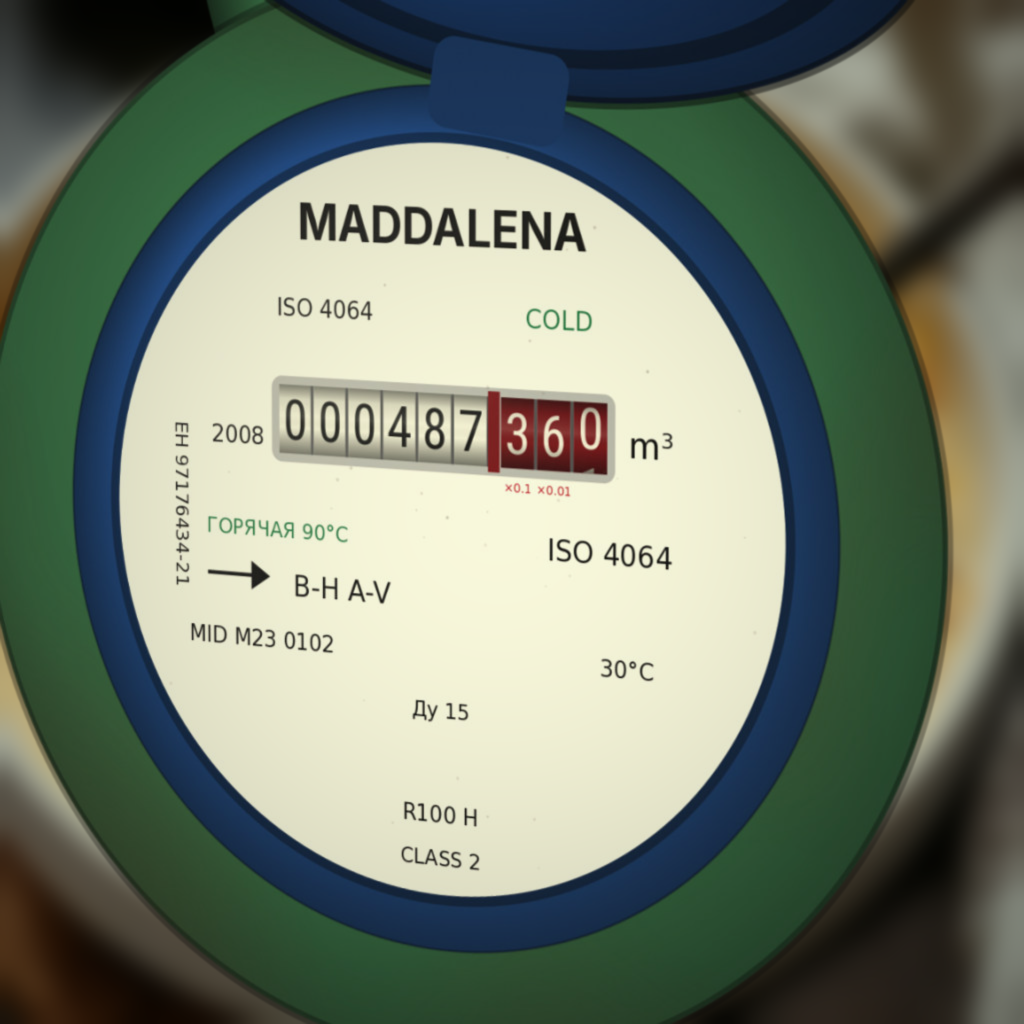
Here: 487.360 m³
